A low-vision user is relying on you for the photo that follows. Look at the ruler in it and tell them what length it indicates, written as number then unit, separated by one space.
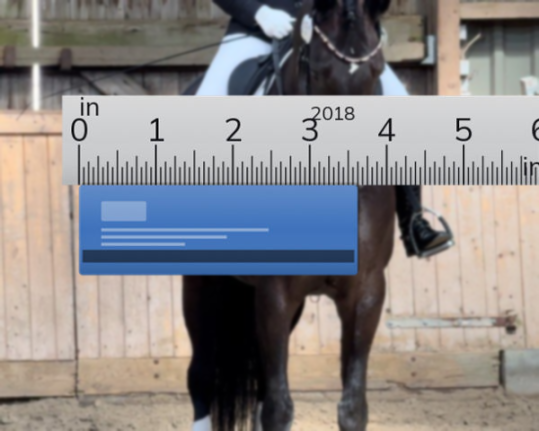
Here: 3.625 in
